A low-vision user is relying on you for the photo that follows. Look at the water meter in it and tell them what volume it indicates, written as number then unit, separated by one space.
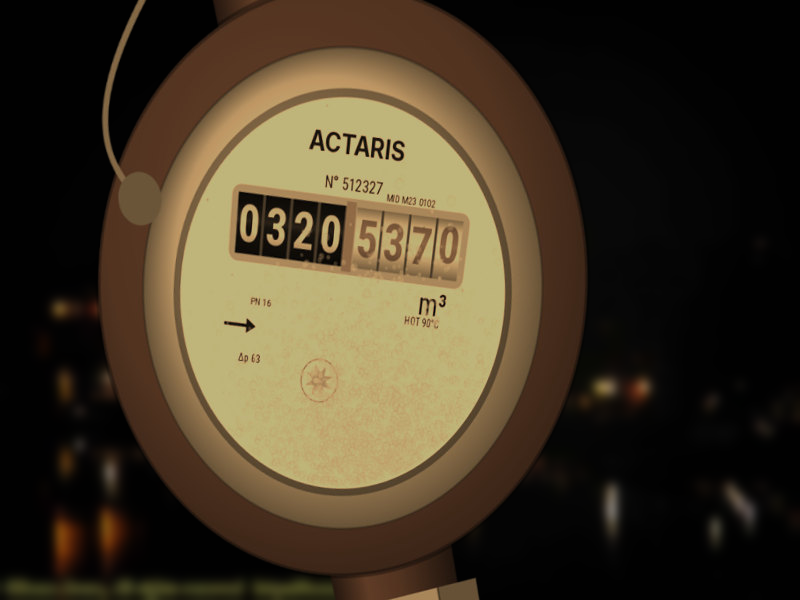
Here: 320.5370 m³
